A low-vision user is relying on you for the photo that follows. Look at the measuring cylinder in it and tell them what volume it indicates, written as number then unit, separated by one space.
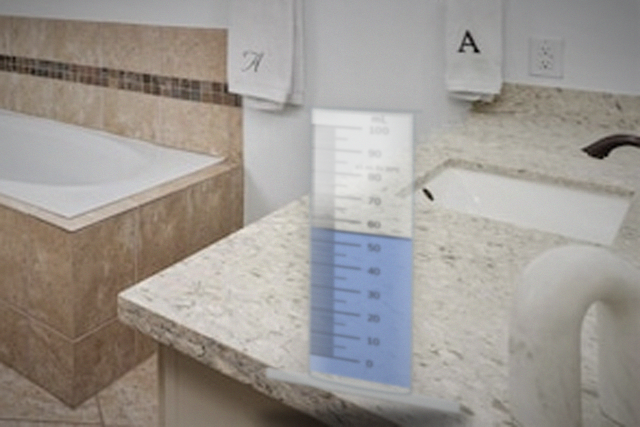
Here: 55 mL
